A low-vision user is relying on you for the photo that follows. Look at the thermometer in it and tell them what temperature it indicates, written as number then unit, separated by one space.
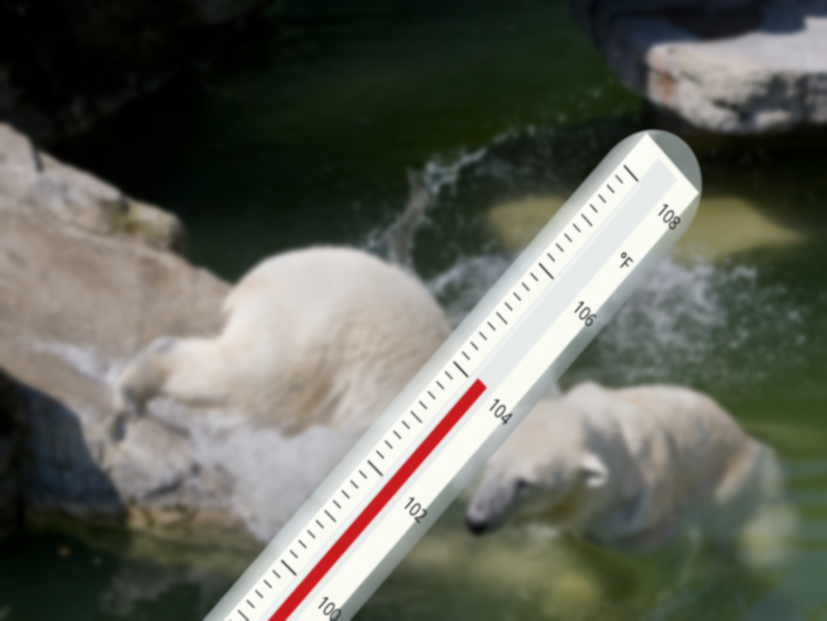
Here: 104.1 °F
